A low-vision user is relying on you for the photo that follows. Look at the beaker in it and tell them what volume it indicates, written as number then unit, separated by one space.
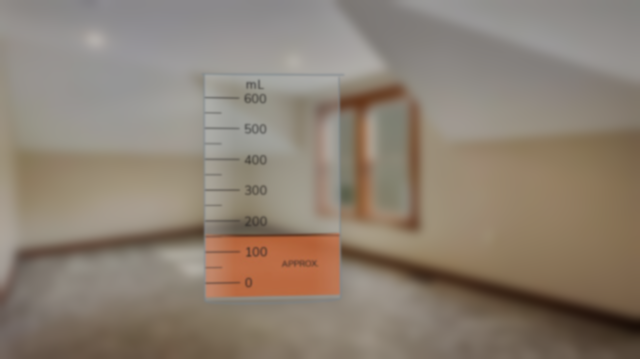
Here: 150 mL
